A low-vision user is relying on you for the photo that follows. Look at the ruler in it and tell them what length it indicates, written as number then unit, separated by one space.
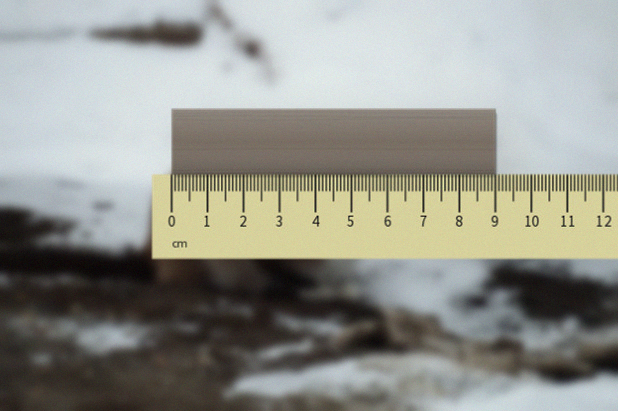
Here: 9 cm
